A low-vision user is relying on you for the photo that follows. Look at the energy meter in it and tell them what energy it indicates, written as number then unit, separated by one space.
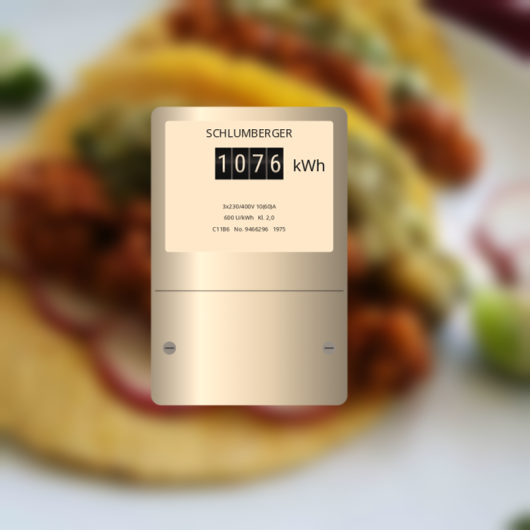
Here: 1076 kWh
